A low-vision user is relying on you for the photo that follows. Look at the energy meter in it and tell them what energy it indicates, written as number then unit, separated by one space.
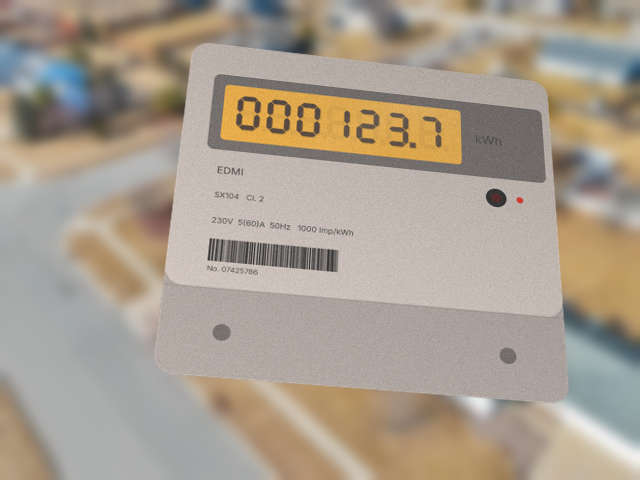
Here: 123.7 kWh
